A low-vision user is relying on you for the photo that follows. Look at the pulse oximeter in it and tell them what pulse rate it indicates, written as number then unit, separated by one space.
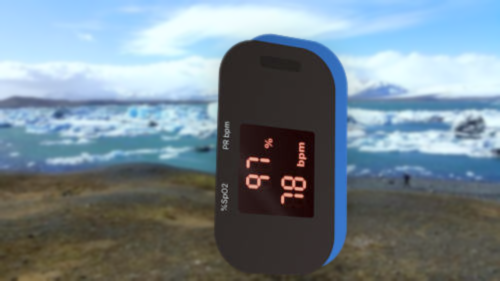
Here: 78 bpm
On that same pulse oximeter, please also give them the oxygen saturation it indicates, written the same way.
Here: 97 %
